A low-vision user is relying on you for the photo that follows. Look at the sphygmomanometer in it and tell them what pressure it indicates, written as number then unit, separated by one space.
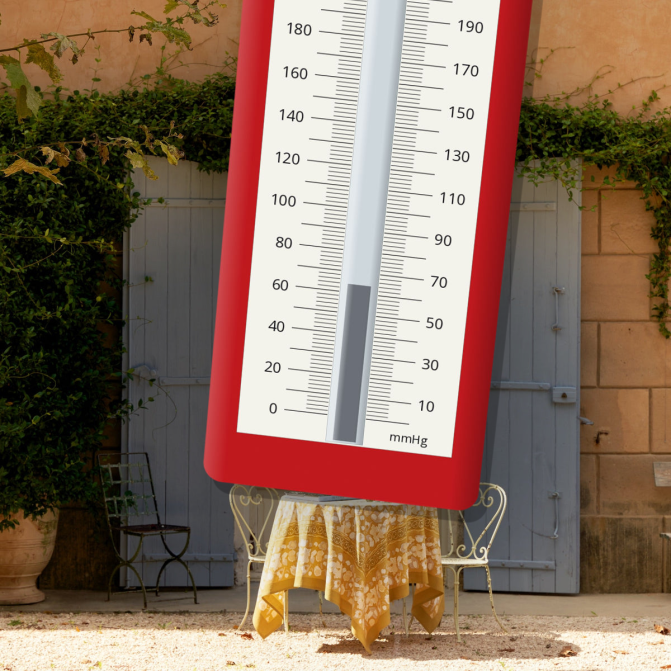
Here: 64 mmHg
